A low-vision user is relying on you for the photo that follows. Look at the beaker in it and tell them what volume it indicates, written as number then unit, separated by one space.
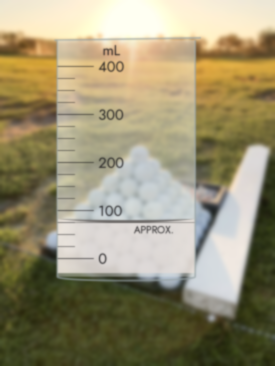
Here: 75 mL
